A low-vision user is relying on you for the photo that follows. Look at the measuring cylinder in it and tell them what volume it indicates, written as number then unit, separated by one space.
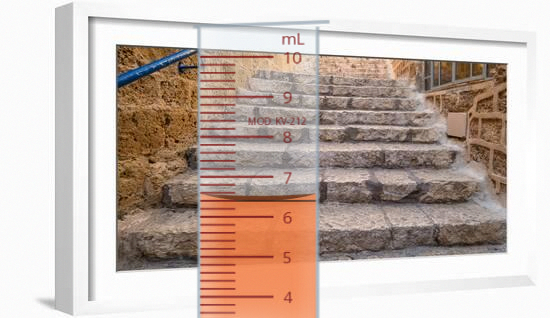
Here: 6.4 mL
